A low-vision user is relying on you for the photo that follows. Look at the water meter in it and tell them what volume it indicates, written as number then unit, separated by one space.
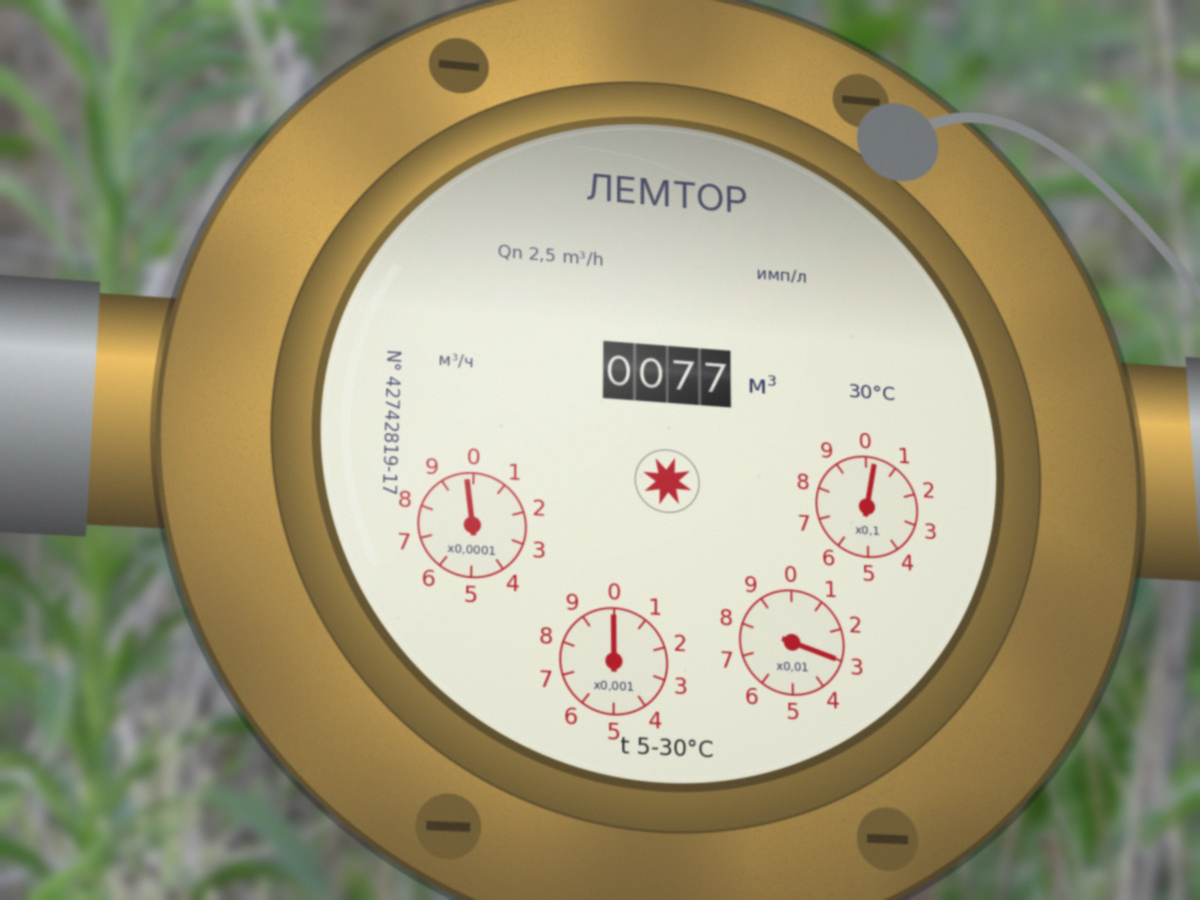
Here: 77.0299 m³
